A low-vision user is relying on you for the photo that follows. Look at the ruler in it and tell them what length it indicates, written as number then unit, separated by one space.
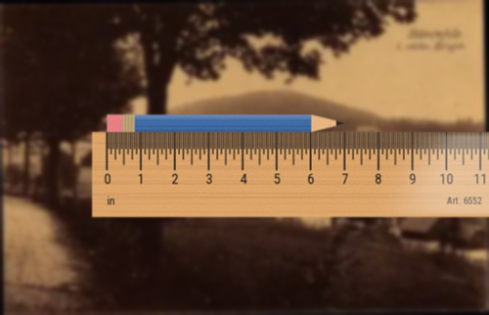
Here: 7 in
